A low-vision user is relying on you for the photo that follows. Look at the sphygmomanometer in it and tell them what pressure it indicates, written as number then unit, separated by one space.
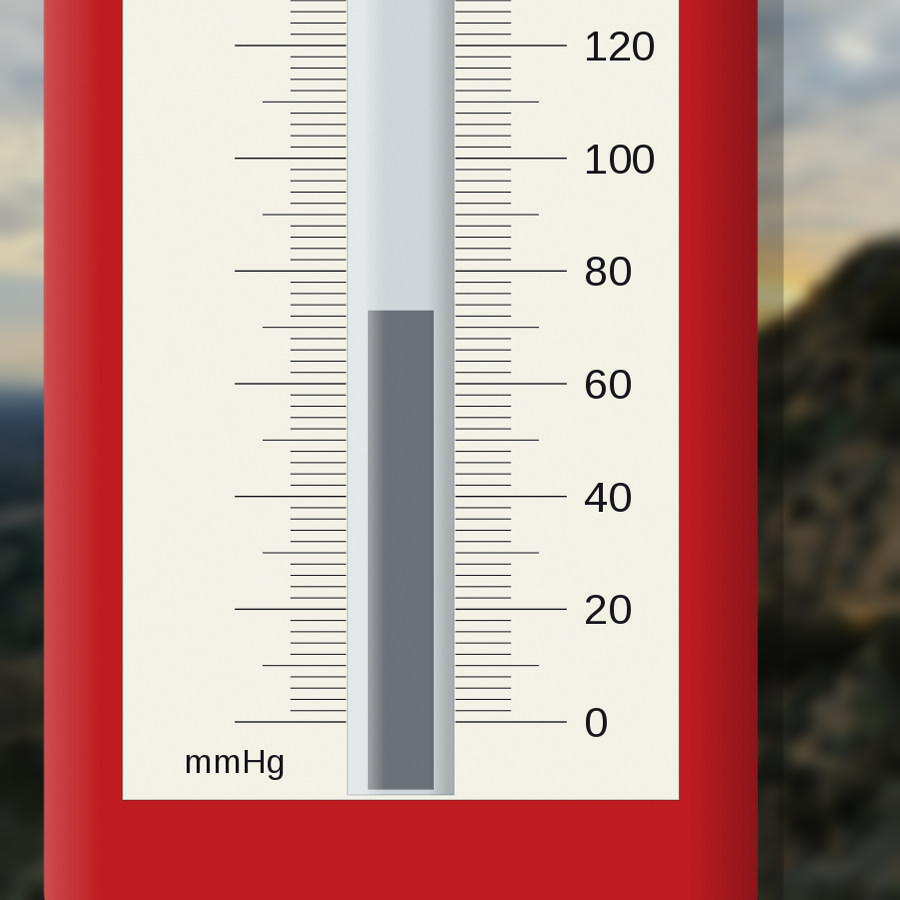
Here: 73 mmHg
